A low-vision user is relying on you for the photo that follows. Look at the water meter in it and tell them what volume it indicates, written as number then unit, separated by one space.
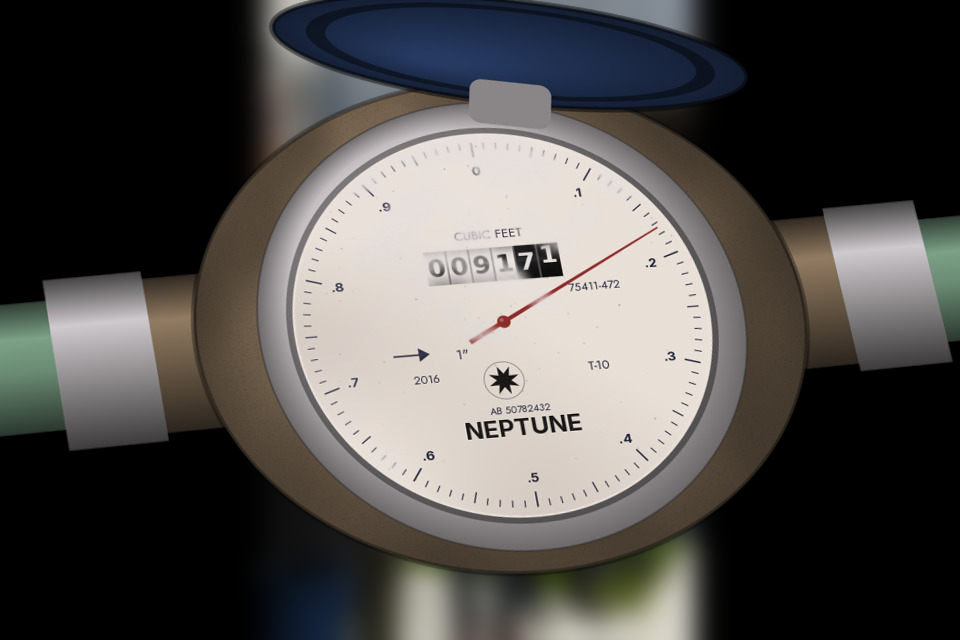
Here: 9171.17 ft³
